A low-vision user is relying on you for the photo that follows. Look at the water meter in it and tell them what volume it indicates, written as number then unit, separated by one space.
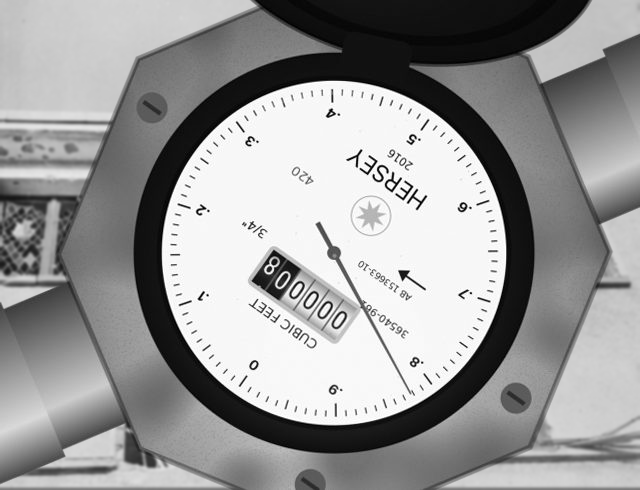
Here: 7.82 ft³
